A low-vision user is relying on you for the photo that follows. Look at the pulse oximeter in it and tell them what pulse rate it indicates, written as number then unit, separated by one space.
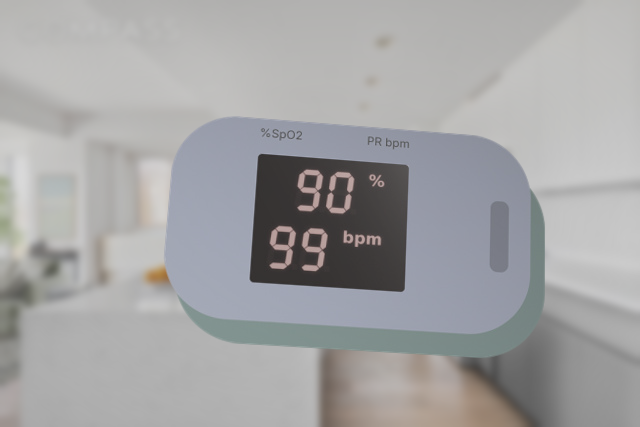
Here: 99 bpm
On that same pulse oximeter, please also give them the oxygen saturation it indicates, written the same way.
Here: 90 %
